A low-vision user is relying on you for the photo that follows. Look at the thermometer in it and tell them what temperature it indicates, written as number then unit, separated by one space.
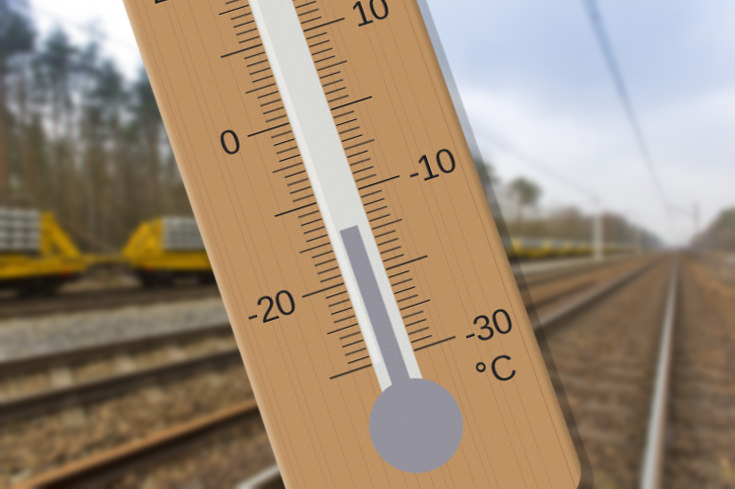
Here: -14 °C
